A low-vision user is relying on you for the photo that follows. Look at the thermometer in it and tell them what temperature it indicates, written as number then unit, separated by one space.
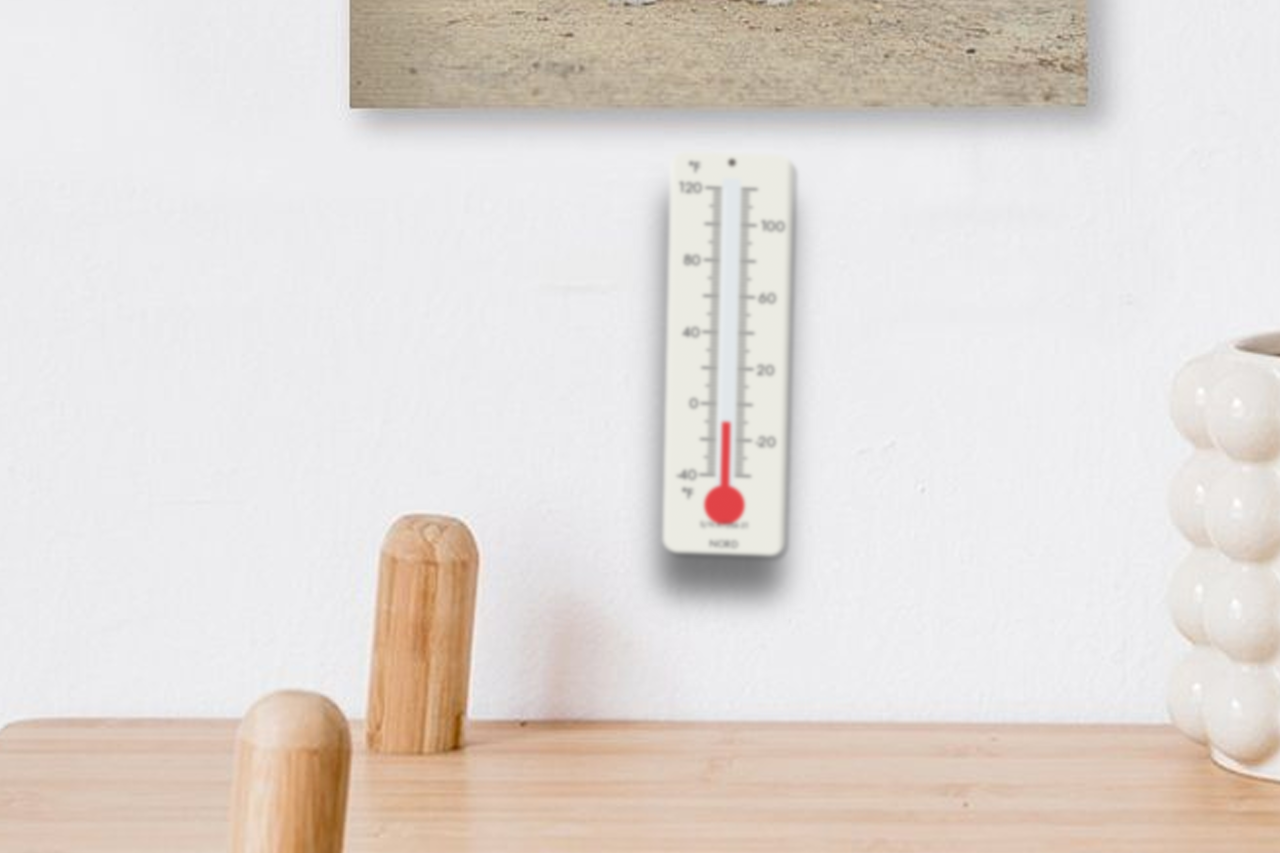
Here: -10 °F
